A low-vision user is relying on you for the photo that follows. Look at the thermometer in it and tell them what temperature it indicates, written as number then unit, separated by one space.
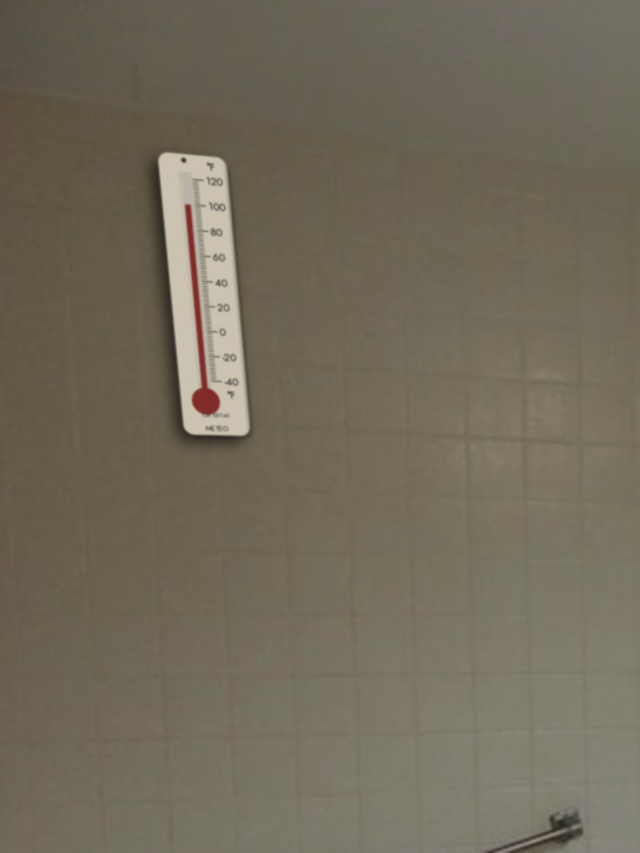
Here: 100 °F
